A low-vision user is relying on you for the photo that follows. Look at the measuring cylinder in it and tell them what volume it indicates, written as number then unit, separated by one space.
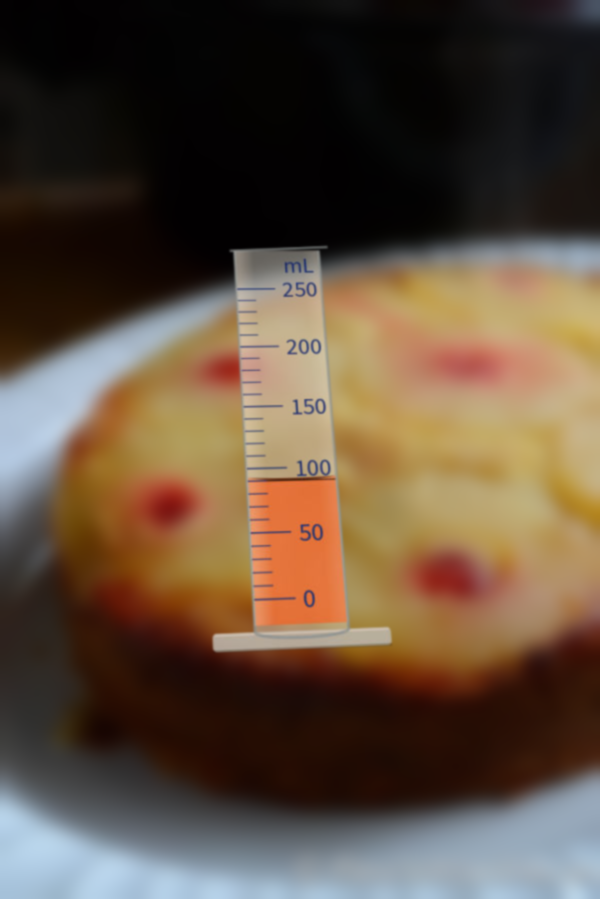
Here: 90 mL
